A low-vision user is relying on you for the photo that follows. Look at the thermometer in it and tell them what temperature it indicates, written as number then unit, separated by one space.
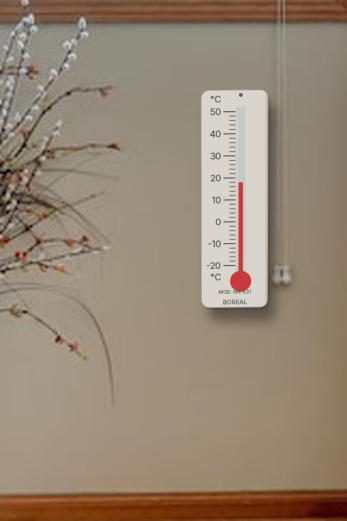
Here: 18 °C
